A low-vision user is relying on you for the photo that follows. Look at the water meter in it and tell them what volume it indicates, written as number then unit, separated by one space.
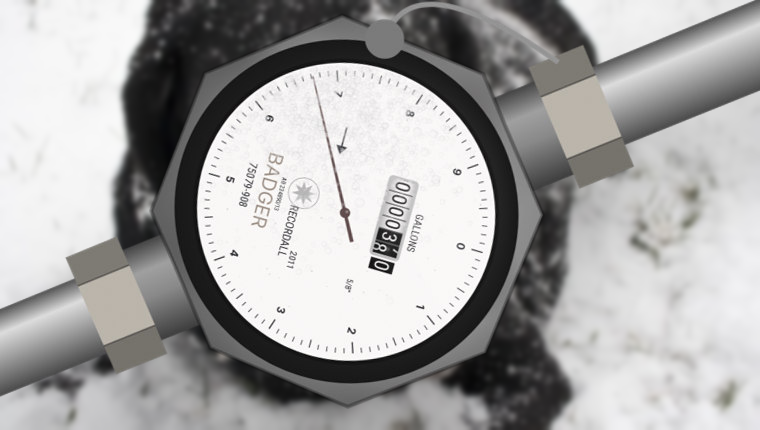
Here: 376.7 gal
